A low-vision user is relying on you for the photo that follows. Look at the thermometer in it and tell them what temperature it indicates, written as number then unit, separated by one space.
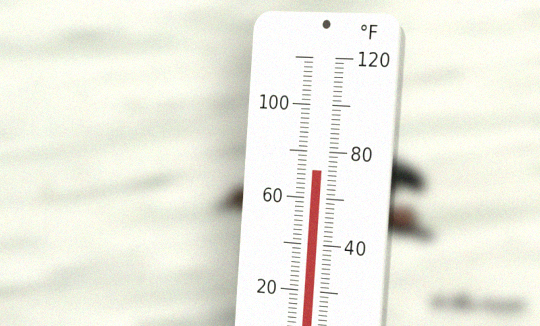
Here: 72 °F
